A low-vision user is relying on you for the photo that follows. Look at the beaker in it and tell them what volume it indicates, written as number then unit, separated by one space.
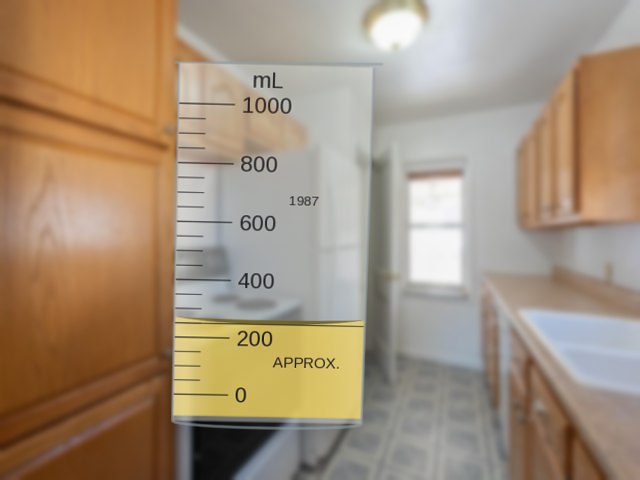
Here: 250 mL
